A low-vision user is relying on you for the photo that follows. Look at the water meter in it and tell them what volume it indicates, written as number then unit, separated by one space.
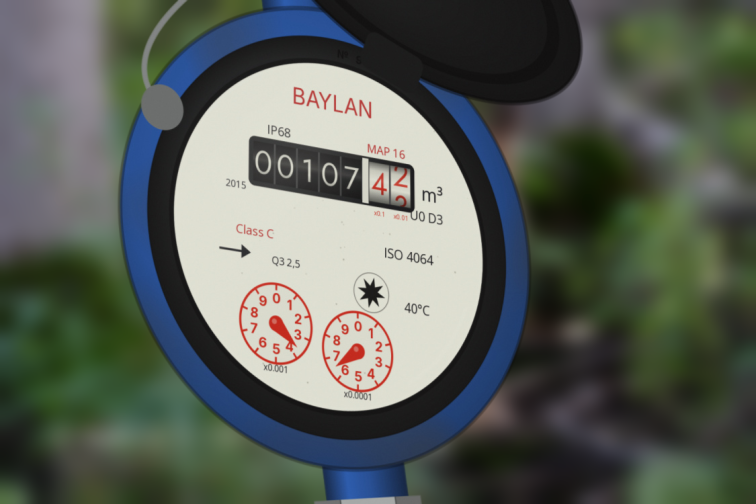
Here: 107.4236 m³
